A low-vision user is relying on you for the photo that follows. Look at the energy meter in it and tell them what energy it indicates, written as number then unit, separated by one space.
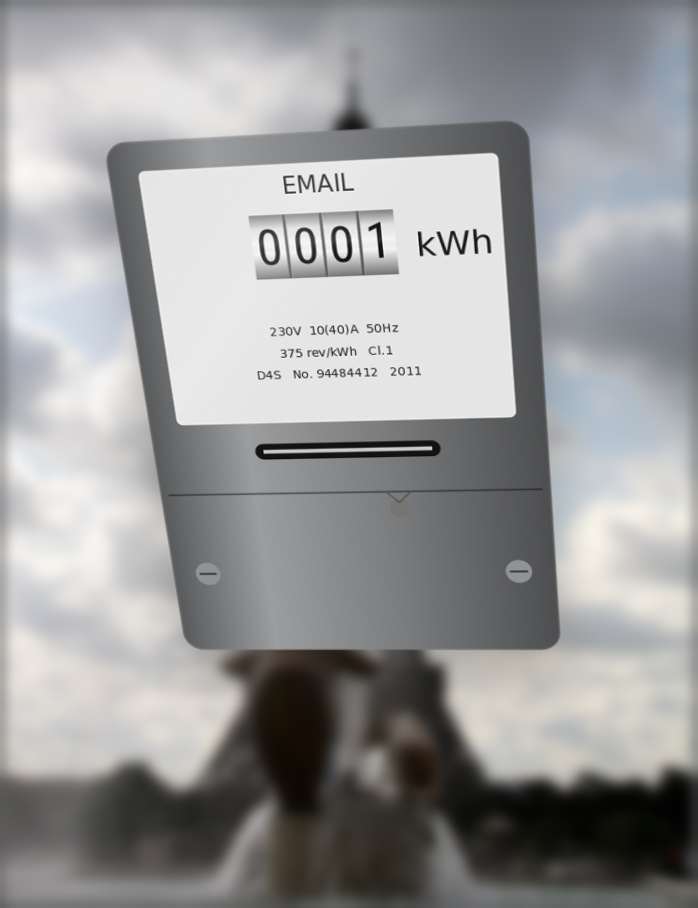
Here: 1 kWh
